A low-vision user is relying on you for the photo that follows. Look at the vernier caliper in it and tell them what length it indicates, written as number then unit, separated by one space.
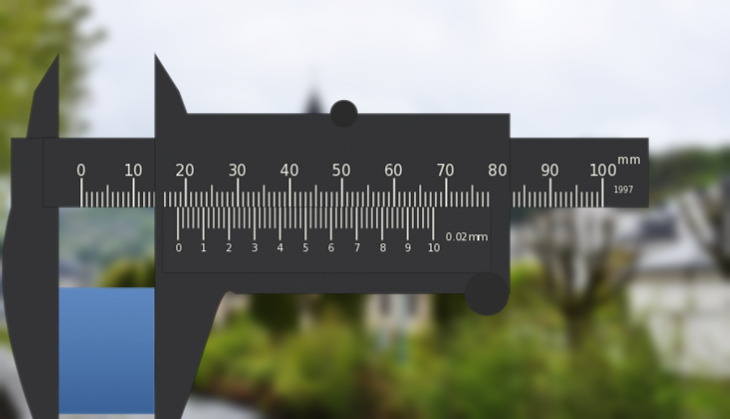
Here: 18.5 mm
